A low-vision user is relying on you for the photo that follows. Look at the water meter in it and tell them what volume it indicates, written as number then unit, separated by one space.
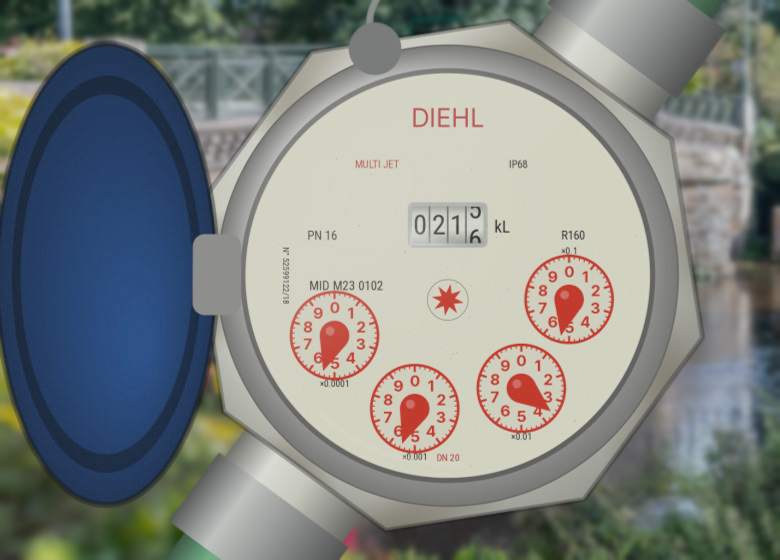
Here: 215.5355 kL
